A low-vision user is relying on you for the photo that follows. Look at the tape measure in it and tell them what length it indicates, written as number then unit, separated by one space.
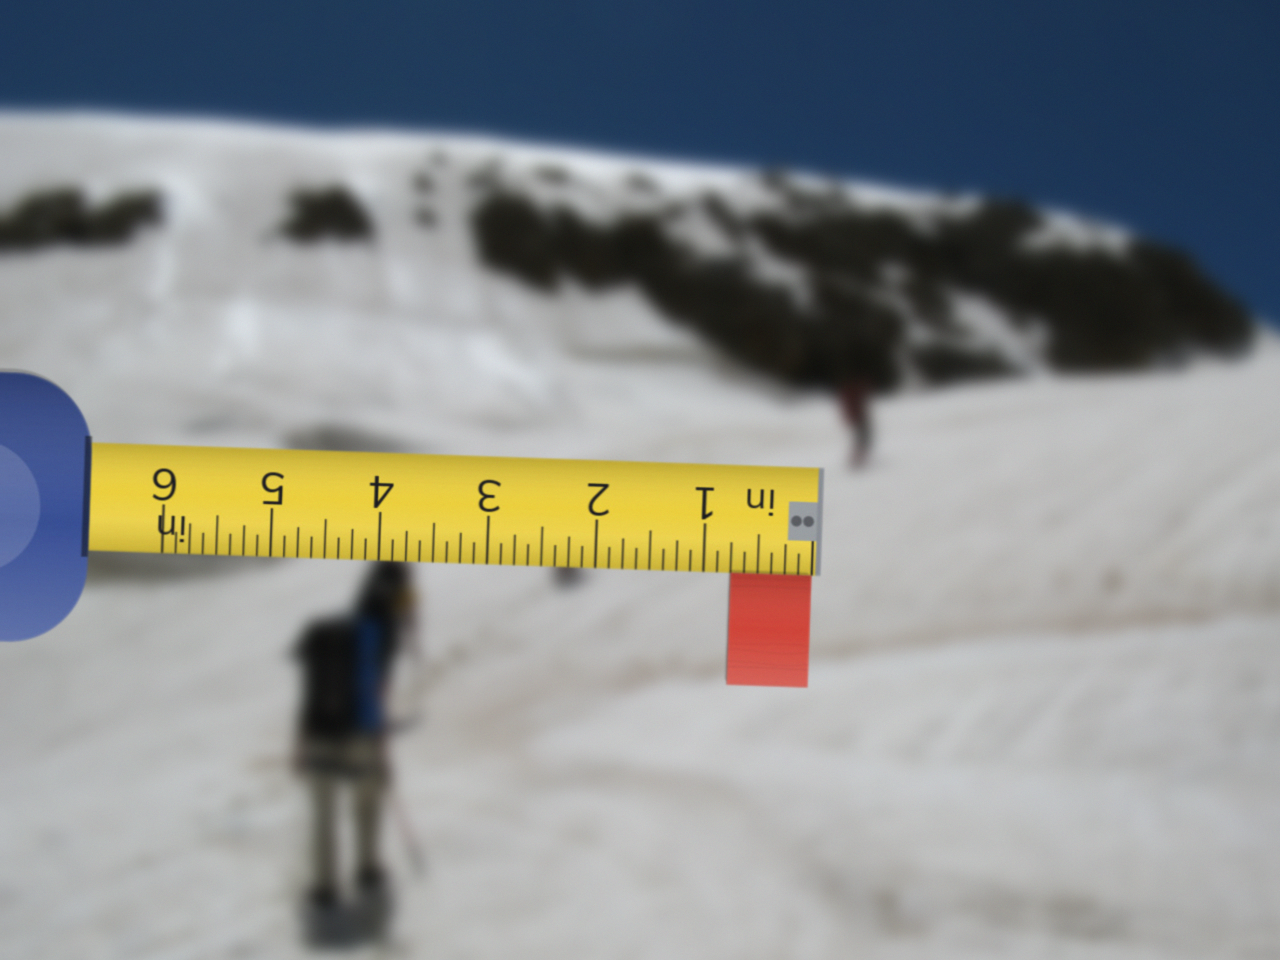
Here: 0.75 in
